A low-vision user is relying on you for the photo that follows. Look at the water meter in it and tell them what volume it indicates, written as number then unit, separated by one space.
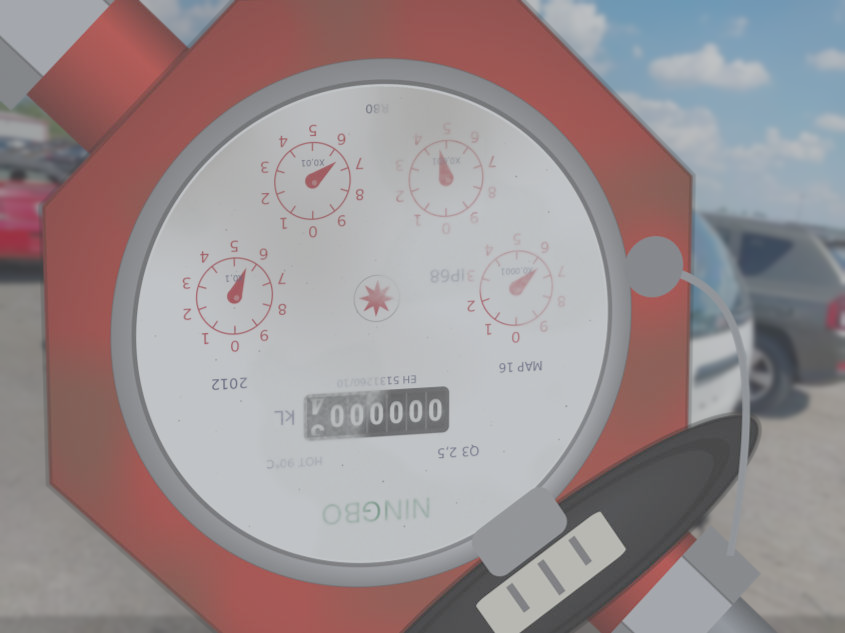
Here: 3.5646 kL
